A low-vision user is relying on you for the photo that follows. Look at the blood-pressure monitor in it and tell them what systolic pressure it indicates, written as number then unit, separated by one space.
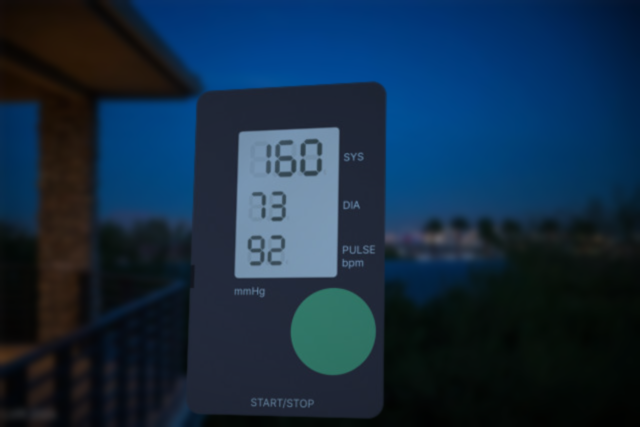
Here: 160 mmHg
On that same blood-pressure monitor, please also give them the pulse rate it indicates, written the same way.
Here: 92 bpm
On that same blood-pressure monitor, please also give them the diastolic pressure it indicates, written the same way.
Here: 73 mmHg
